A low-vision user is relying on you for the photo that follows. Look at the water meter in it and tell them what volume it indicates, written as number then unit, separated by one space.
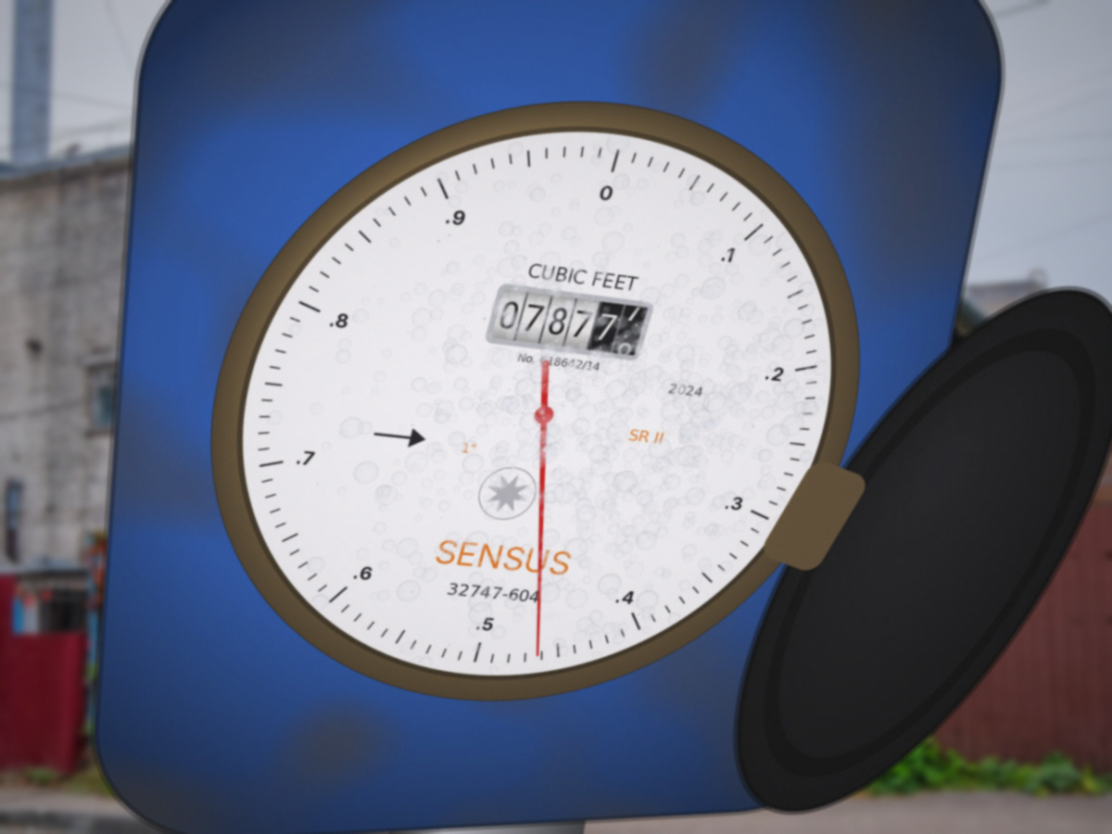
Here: 78777.46 ft³
